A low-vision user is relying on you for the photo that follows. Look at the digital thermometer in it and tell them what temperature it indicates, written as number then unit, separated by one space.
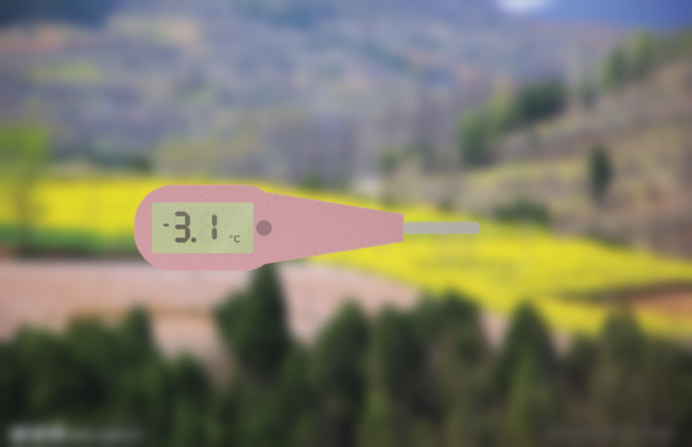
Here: -3.1 °C
